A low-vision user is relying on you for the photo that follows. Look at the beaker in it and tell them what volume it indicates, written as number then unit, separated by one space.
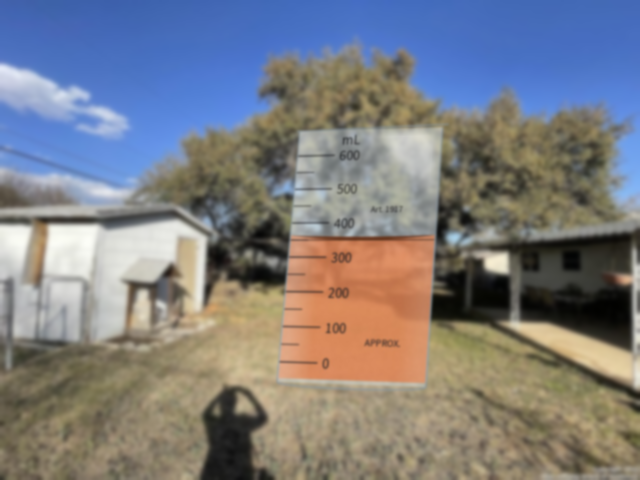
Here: 350 mL
